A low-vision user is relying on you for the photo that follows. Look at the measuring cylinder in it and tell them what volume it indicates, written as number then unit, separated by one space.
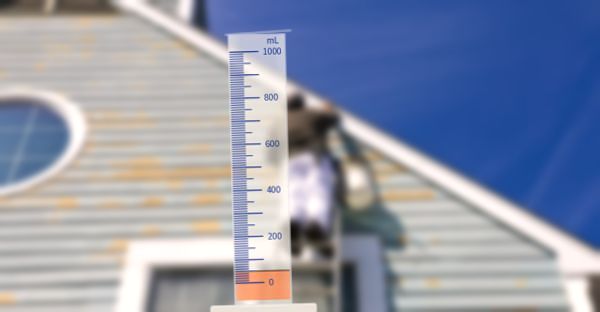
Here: 50 mL
